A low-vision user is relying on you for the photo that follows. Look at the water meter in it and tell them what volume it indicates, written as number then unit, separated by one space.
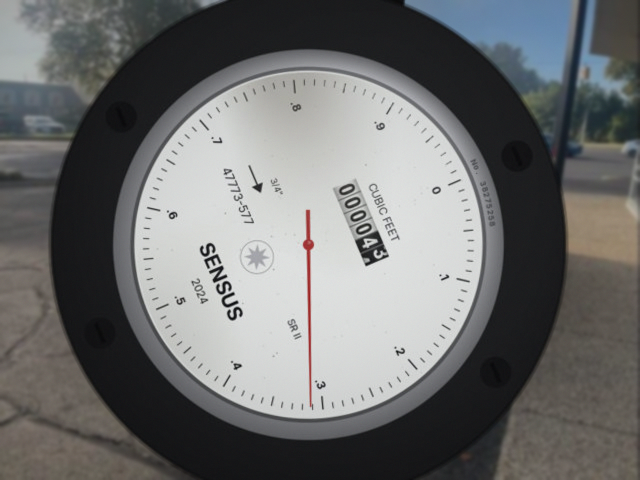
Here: 43.31 ft³
